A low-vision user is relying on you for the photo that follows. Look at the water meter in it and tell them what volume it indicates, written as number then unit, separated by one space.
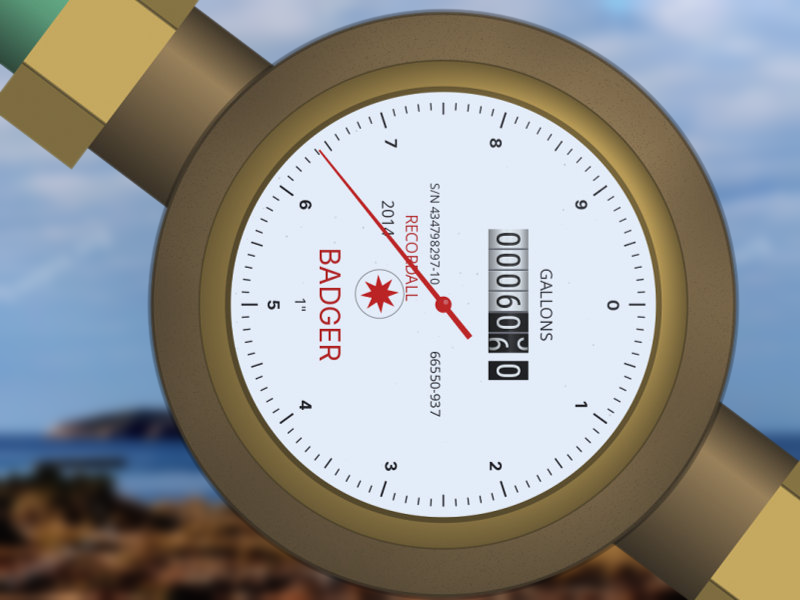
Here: 6056.4 gal
